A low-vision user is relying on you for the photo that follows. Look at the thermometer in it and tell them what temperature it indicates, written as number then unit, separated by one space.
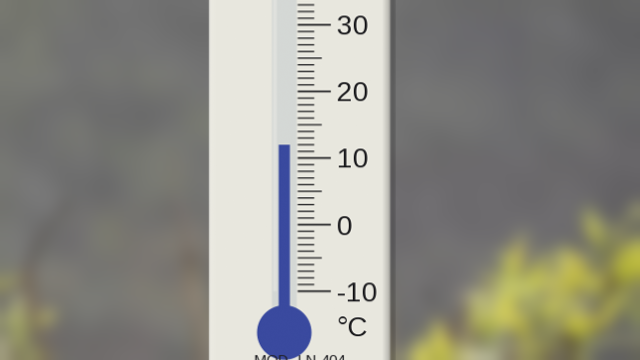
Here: 12 °C
